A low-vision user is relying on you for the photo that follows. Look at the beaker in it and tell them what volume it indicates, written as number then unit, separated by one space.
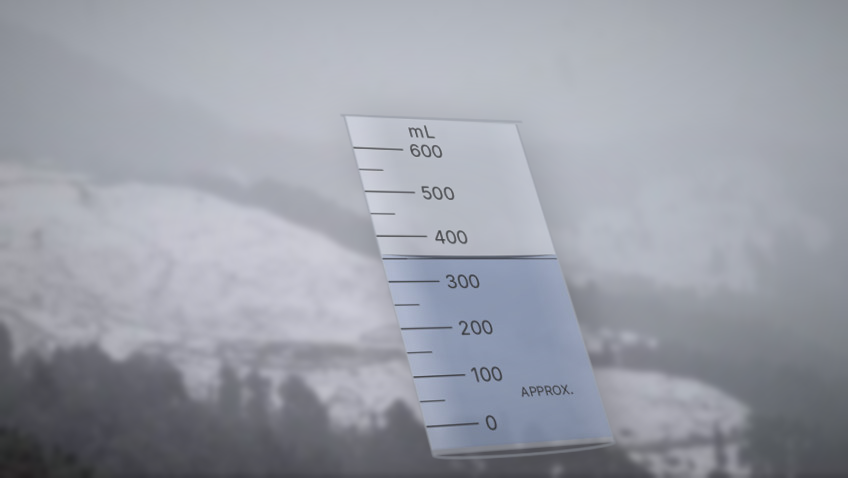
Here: 350 mL
